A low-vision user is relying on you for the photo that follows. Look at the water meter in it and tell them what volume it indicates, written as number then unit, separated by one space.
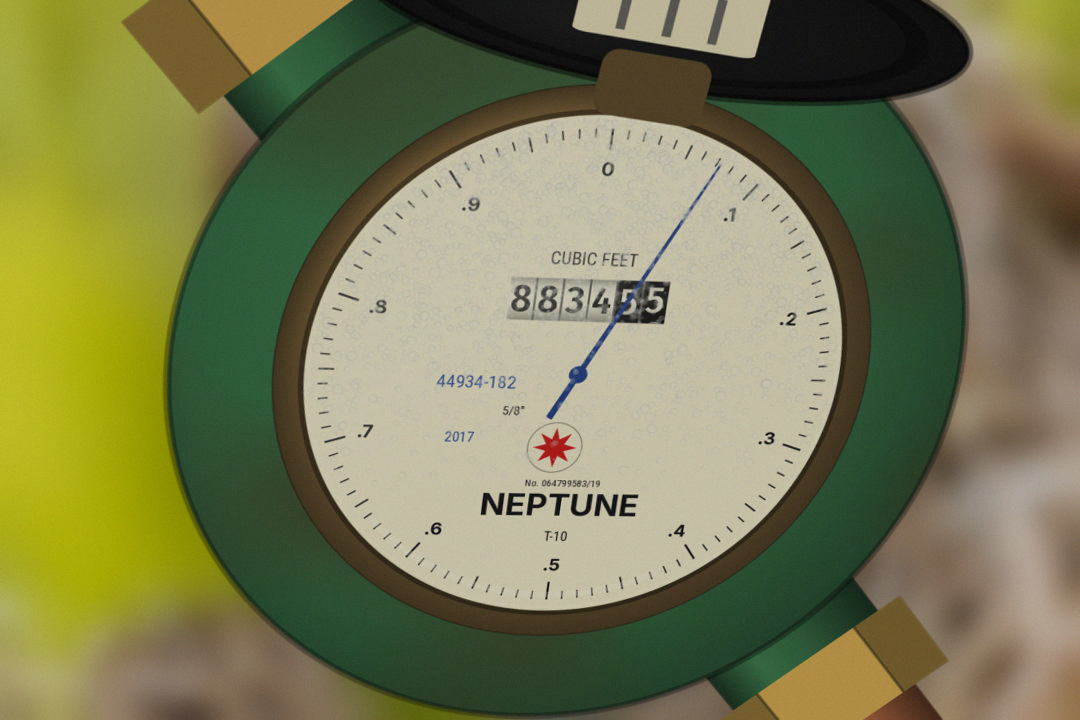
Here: 883455.07 ft³
